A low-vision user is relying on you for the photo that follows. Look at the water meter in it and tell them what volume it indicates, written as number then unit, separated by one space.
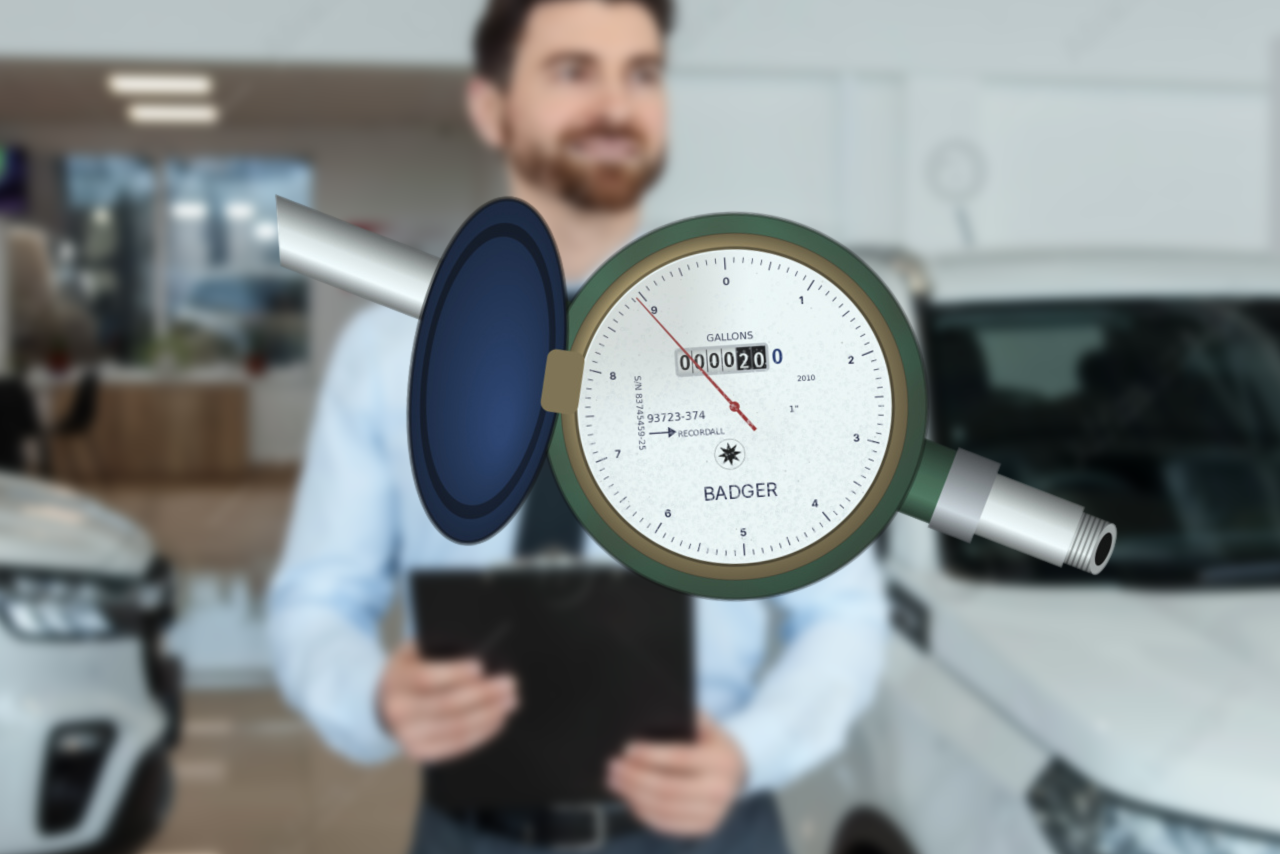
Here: 198.9 gal
